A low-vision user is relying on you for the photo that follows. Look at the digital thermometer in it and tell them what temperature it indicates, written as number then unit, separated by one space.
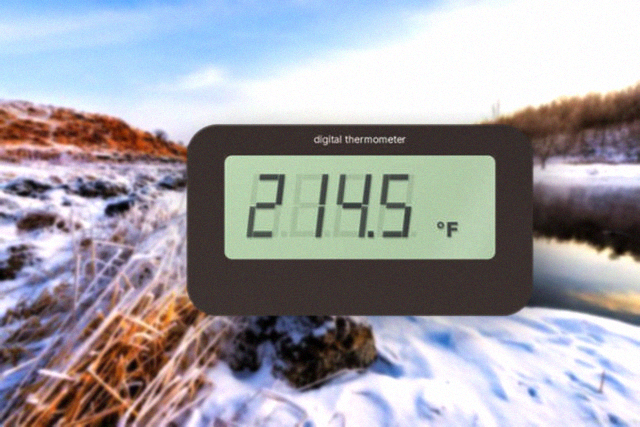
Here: 214.5 °F
